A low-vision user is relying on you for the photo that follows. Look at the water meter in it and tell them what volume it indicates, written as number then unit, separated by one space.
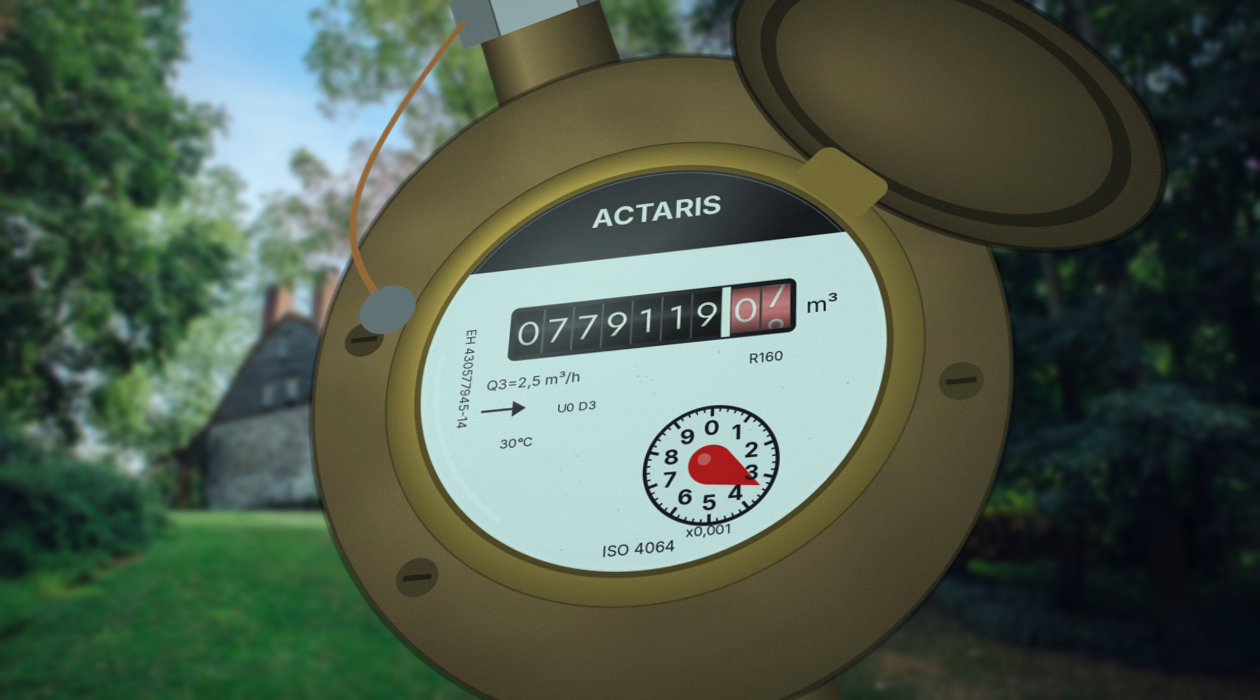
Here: 779119.073 m³
